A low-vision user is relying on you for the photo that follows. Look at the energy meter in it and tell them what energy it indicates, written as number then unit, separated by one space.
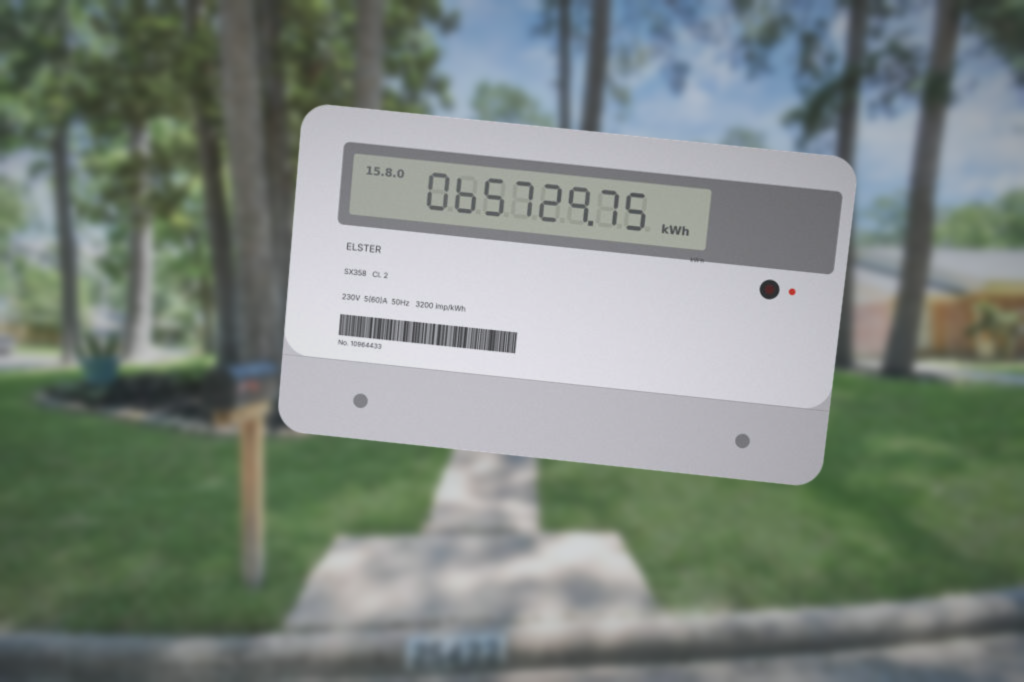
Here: 65729.75 kWh
